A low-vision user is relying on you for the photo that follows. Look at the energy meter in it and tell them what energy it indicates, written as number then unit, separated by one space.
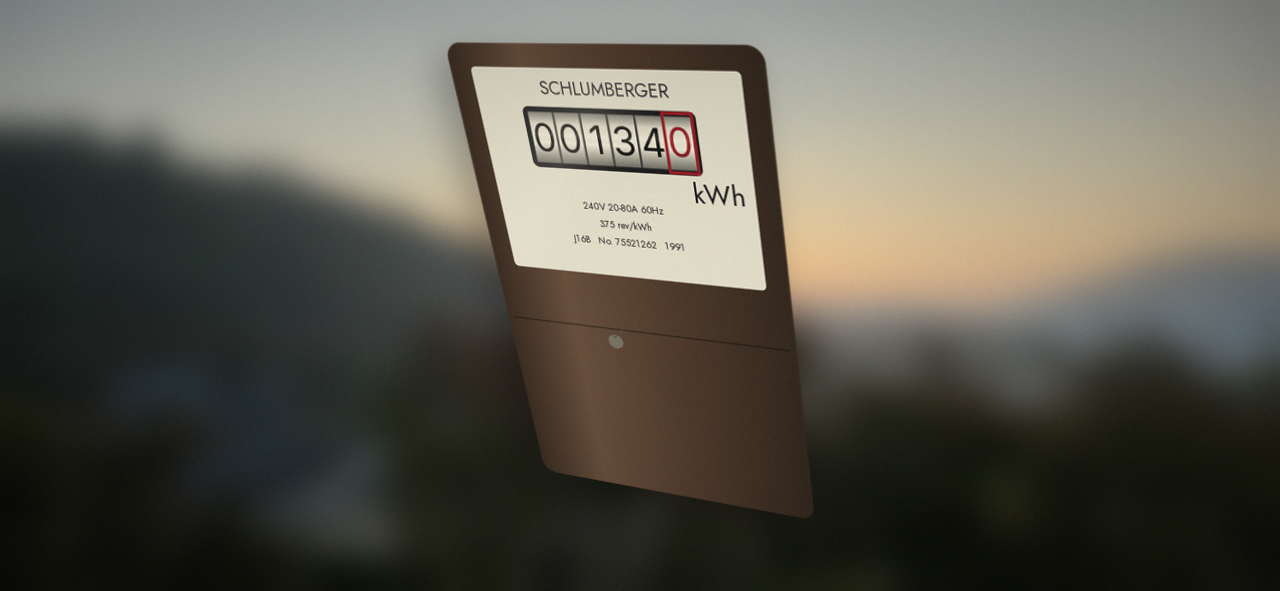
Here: 134.0 kWh
